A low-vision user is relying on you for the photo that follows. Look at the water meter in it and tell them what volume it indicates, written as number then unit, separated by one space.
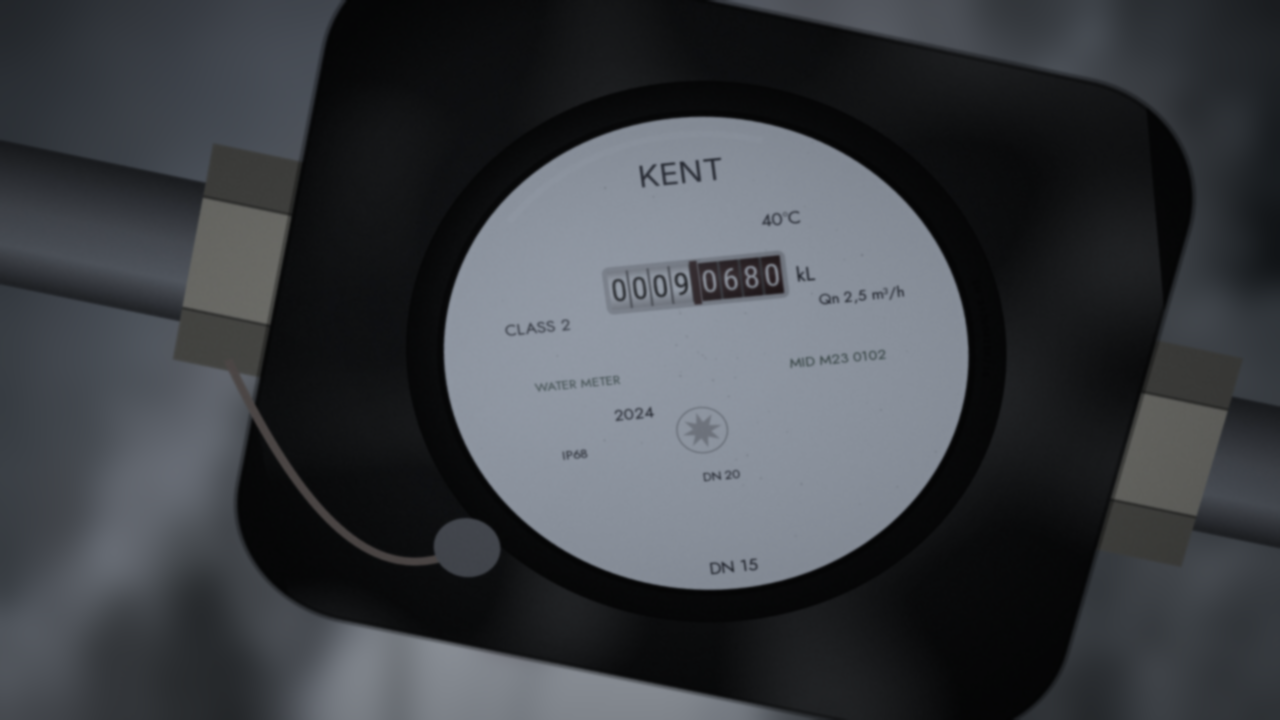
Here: 9.0680 kL
